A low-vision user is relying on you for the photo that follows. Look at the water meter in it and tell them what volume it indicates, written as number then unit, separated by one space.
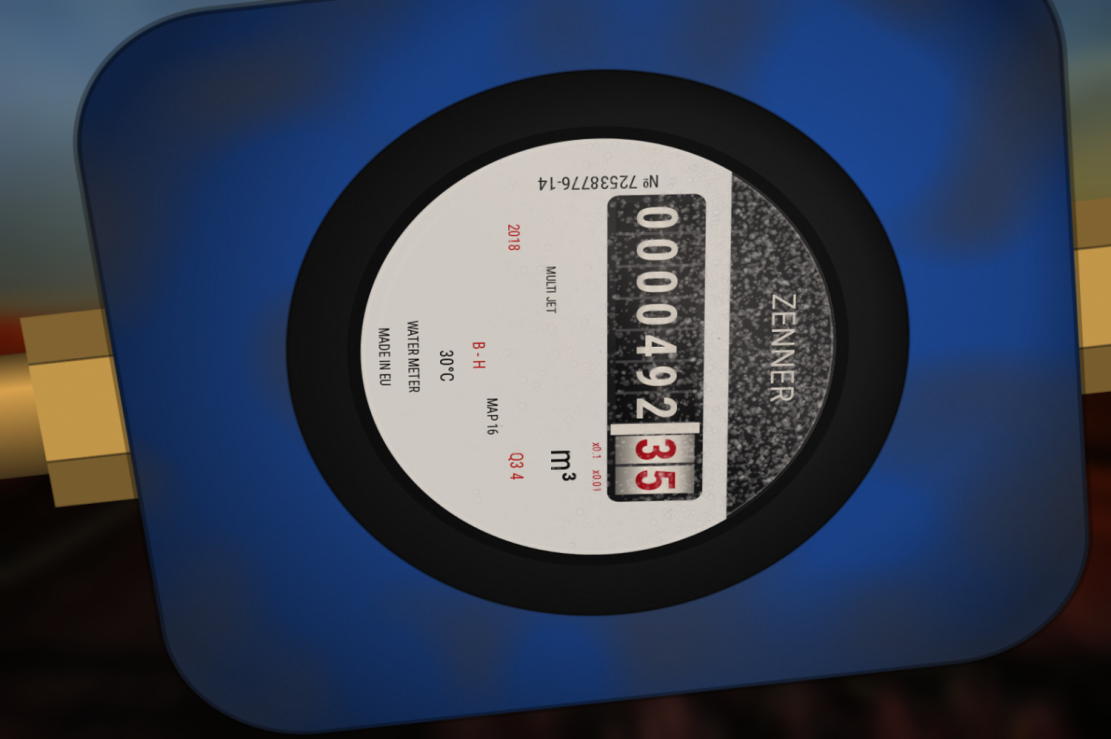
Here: 492.35 m³
